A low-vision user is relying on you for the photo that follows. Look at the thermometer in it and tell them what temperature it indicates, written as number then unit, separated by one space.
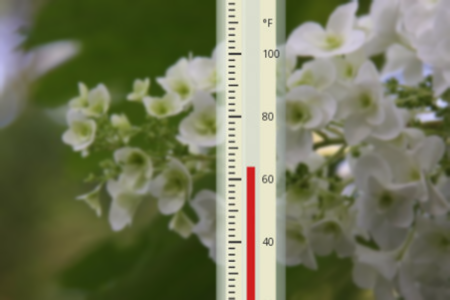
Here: 64 °F
